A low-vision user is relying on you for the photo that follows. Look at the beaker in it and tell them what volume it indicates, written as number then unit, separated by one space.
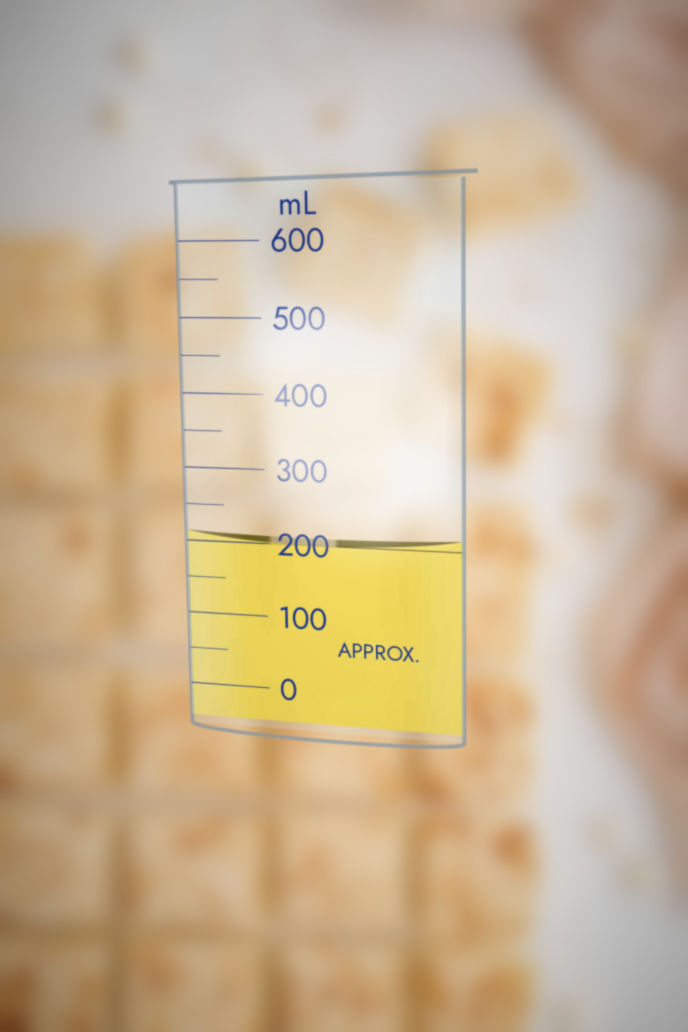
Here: 200 mL
